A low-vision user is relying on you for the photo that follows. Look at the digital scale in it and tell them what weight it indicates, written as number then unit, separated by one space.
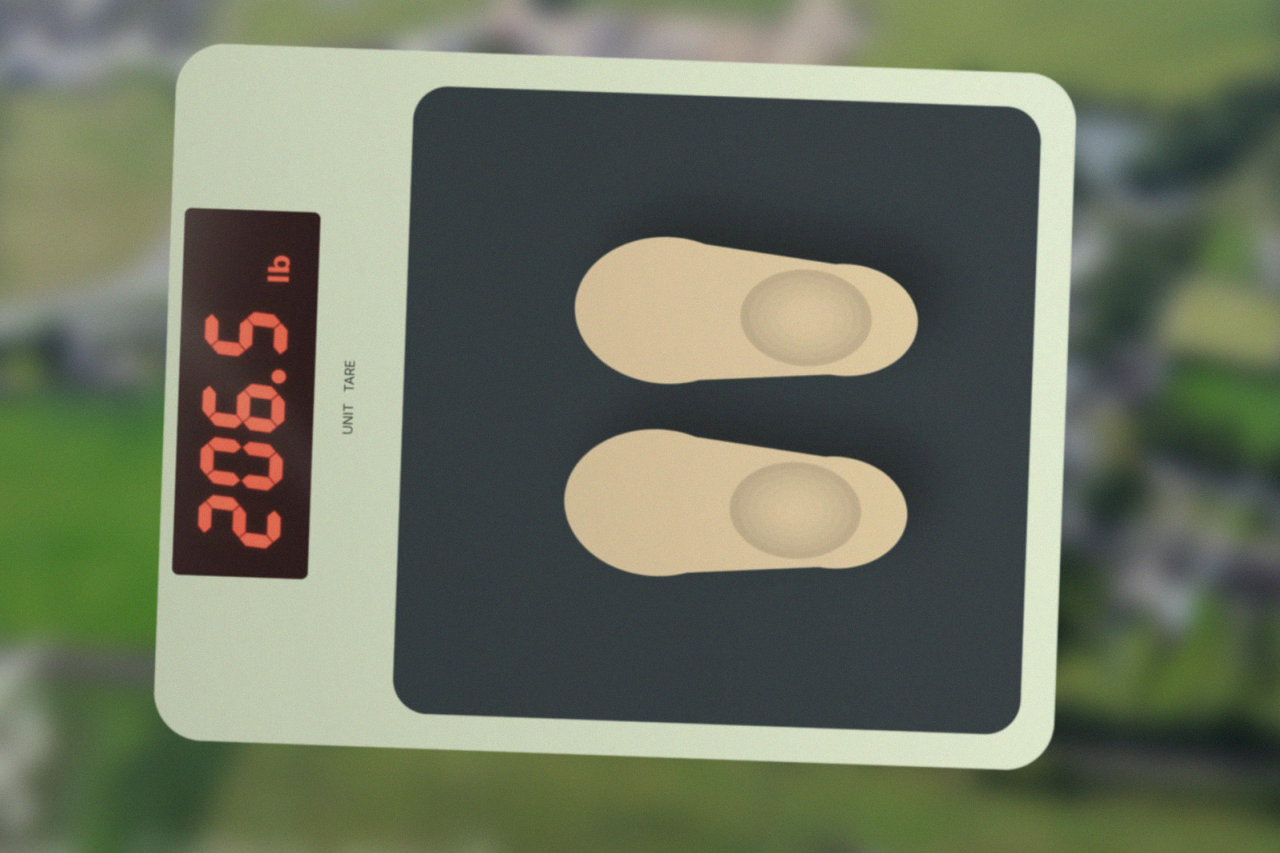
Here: 206.5 lb
